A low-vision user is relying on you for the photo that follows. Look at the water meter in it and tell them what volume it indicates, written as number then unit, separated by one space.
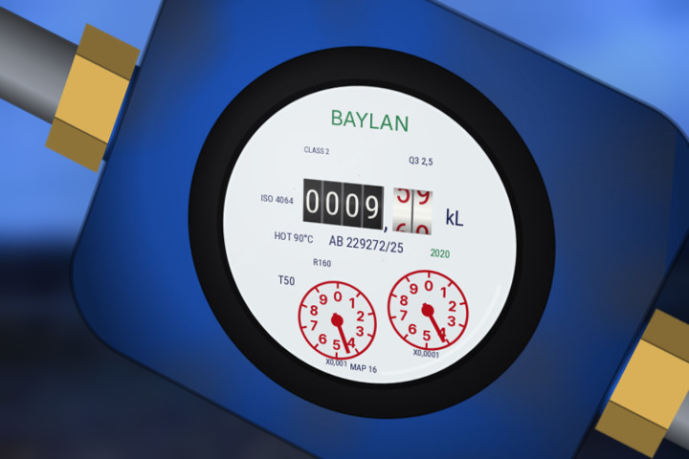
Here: 9.5944 kL
